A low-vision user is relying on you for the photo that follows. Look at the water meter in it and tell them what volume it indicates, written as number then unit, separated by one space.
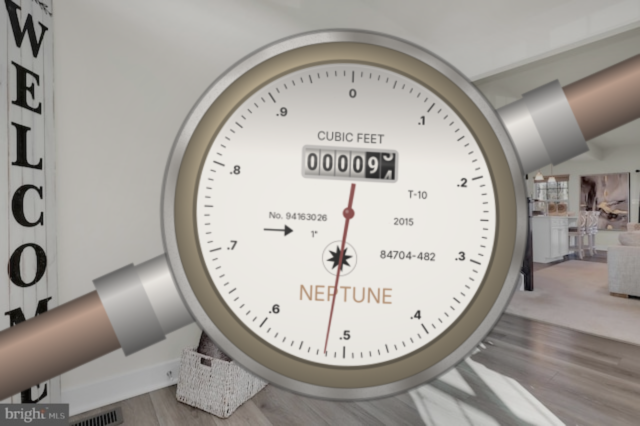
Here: 93.52 ft³
